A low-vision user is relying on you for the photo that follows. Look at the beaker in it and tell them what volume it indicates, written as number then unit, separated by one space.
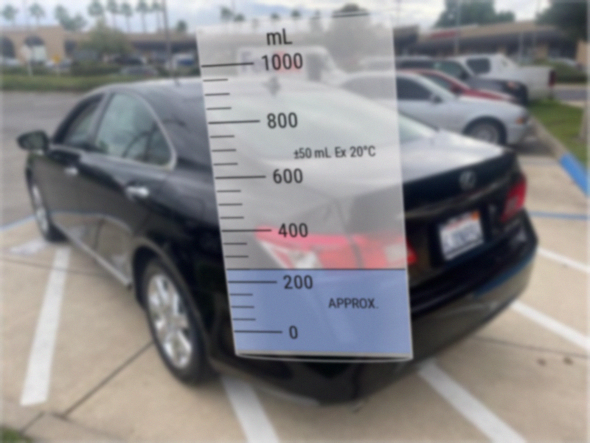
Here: 250 mL
